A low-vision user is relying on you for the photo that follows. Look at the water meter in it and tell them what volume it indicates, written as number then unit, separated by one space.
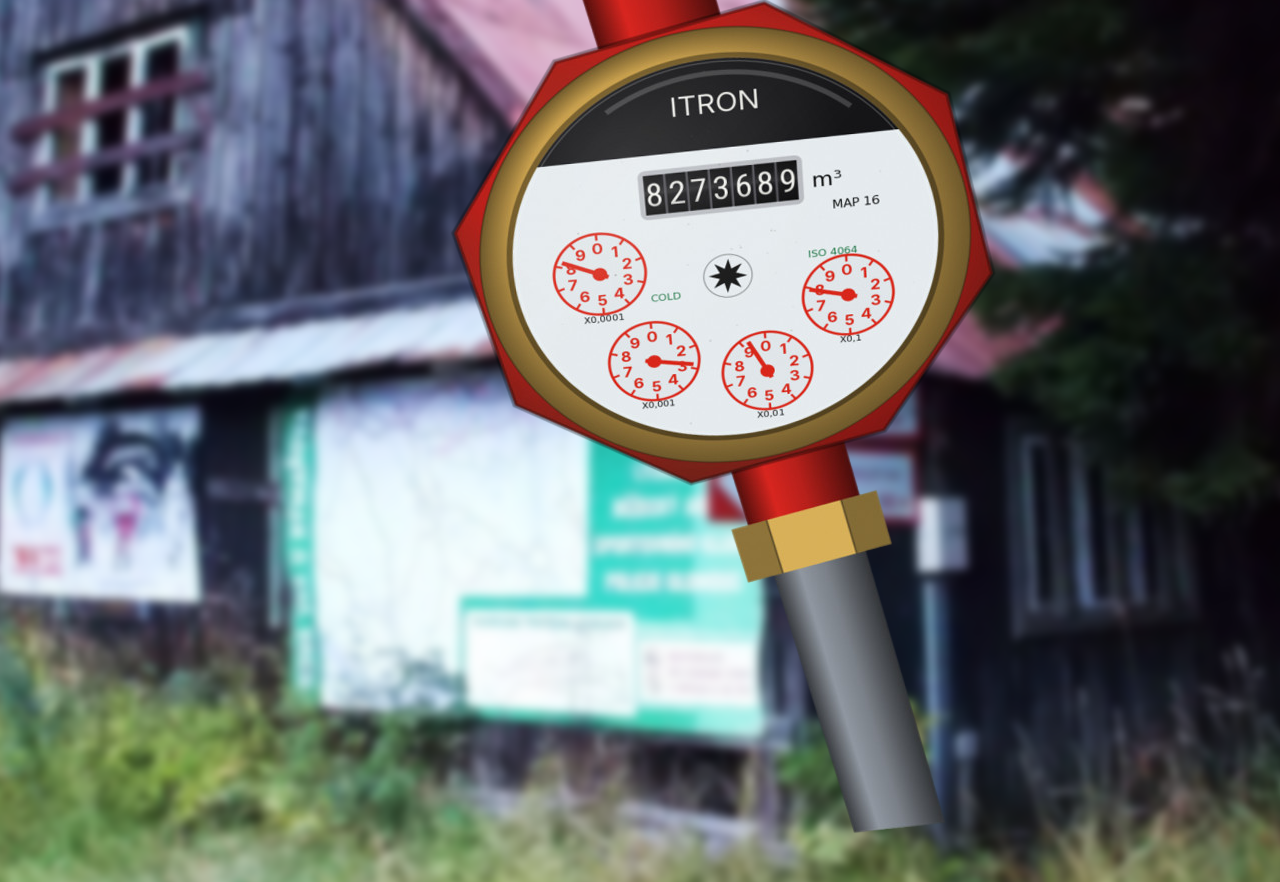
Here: 8273689.7928 m³
